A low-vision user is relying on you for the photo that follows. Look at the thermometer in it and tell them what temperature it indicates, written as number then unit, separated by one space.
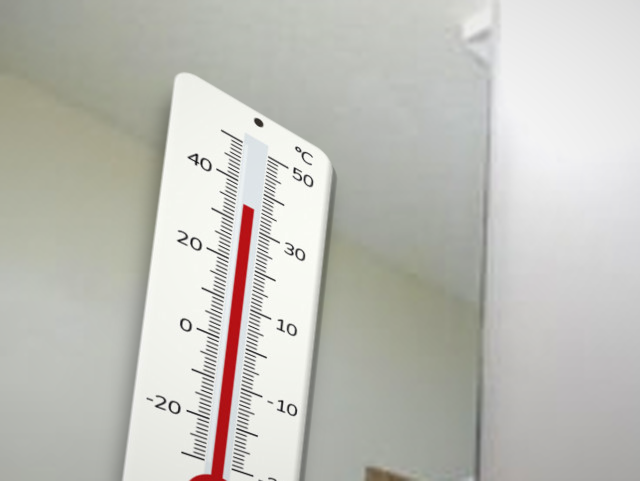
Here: 35 °C
